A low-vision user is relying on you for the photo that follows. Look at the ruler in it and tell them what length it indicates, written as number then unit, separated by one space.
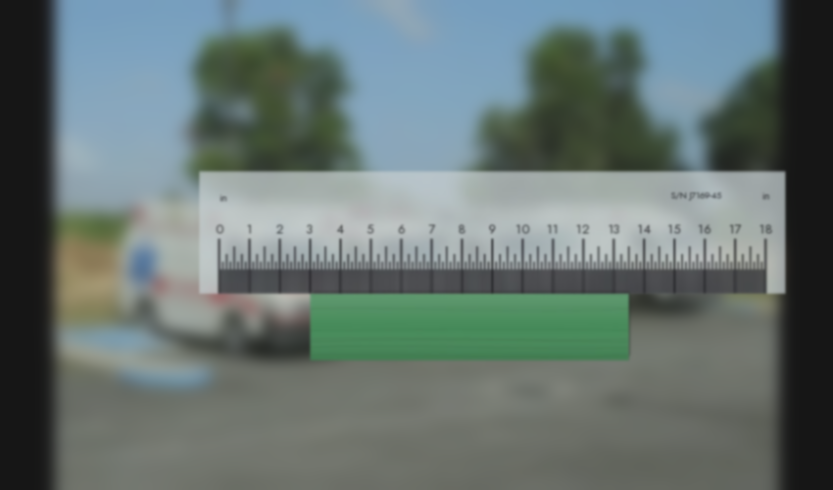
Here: 10.5 in
